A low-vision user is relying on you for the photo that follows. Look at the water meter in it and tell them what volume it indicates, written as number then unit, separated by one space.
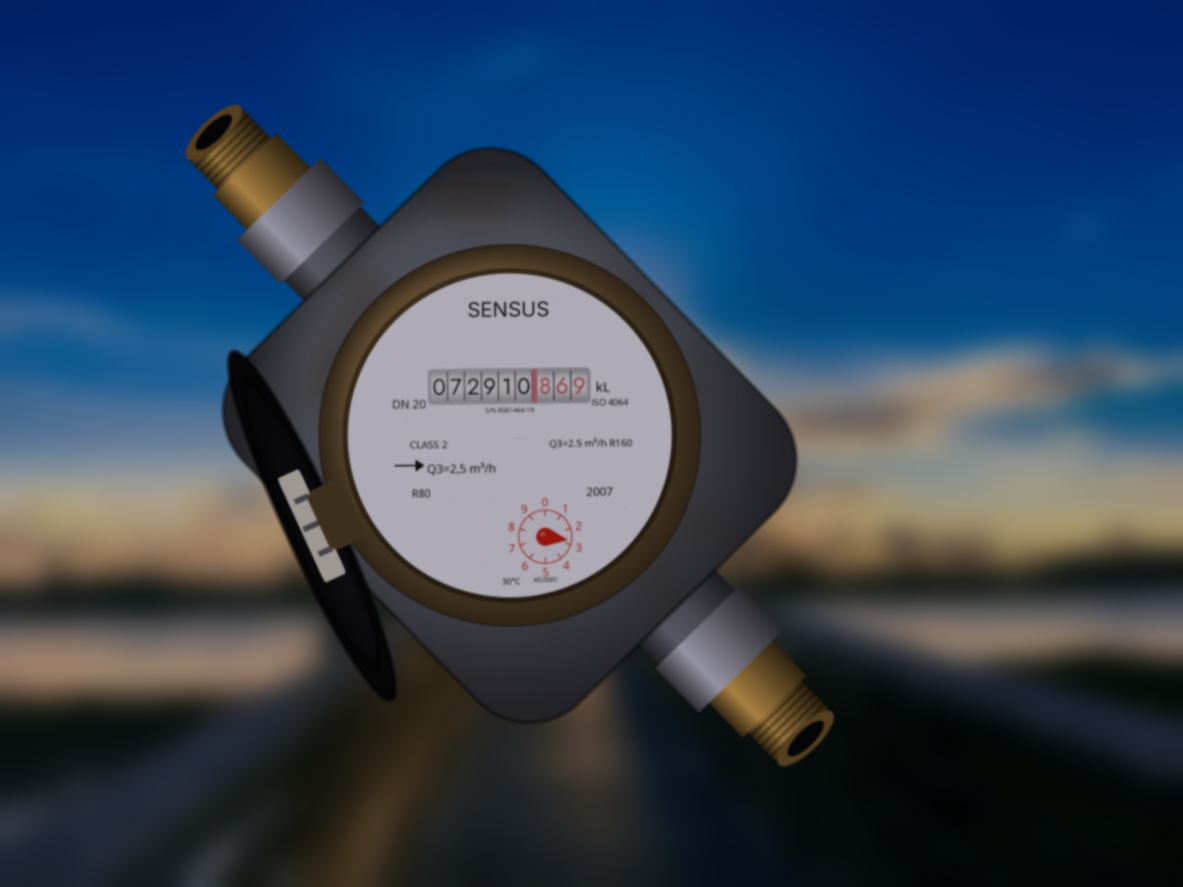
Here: 72910.8692 kL
